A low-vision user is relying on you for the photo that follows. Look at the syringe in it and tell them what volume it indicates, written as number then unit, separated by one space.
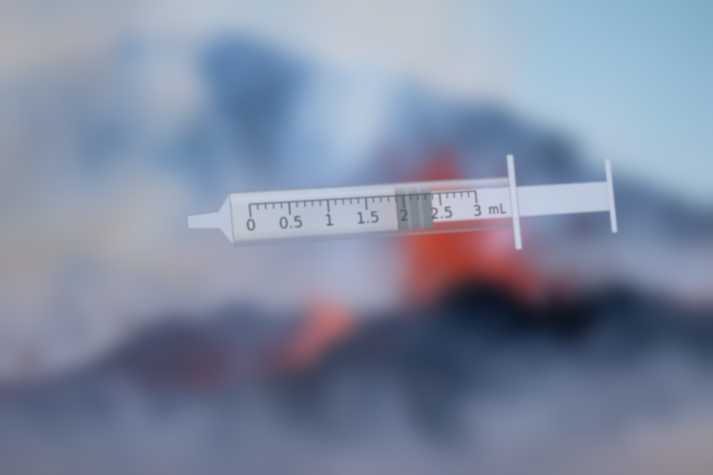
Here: 1.9 mL
